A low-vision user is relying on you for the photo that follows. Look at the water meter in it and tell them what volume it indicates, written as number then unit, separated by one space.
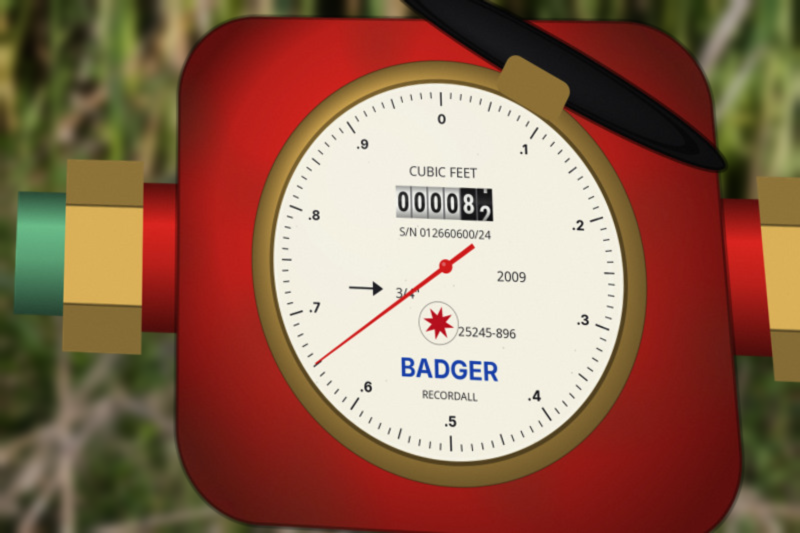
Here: 81.65 ft³
